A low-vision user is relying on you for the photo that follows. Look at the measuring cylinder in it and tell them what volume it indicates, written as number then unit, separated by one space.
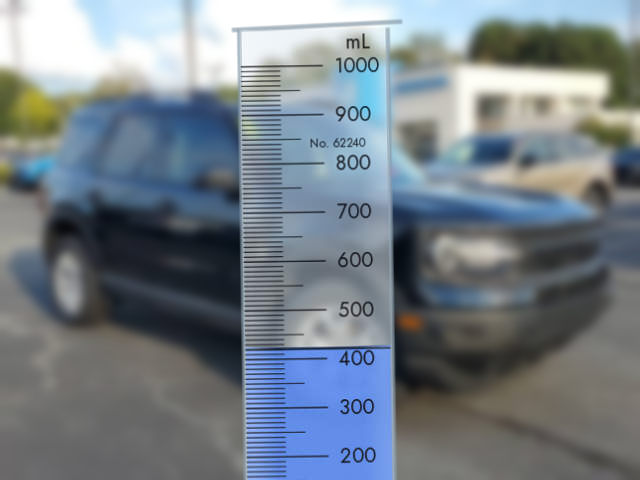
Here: 420 mL
